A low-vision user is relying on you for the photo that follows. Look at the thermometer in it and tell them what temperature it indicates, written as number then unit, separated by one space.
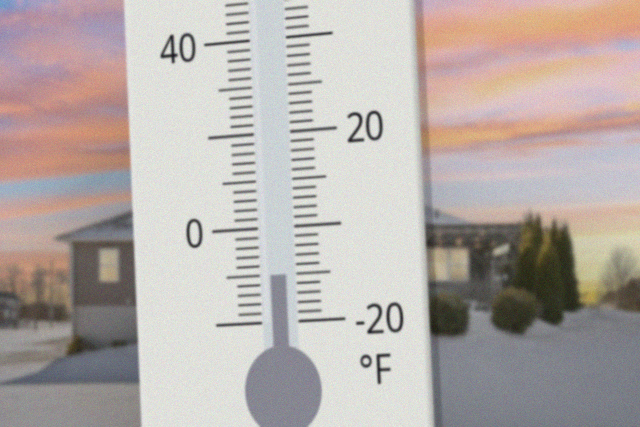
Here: -10 °F
